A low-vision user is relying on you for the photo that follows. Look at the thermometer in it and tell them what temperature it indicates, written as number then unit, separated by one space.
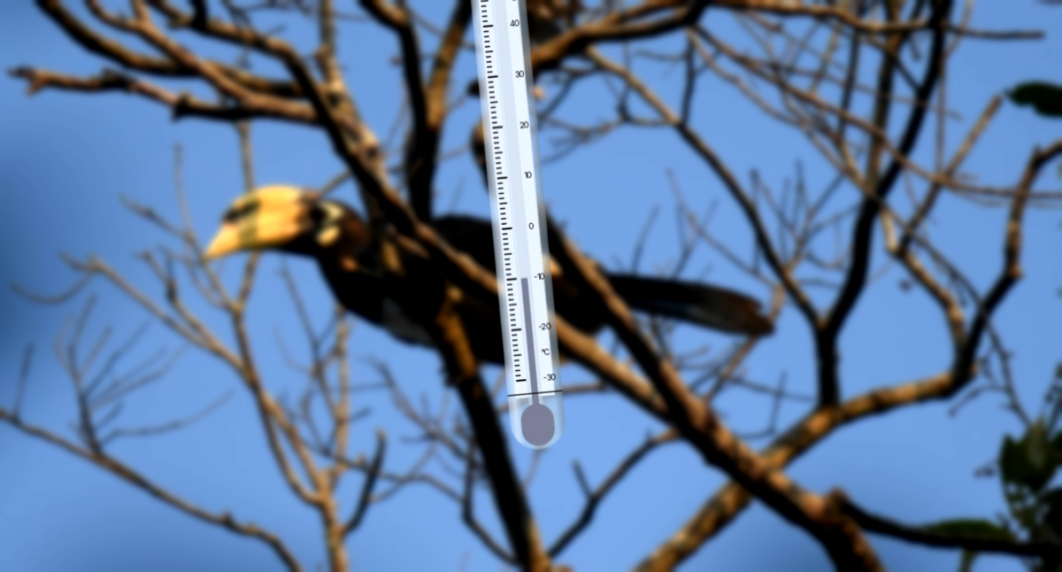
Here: -10 °C
